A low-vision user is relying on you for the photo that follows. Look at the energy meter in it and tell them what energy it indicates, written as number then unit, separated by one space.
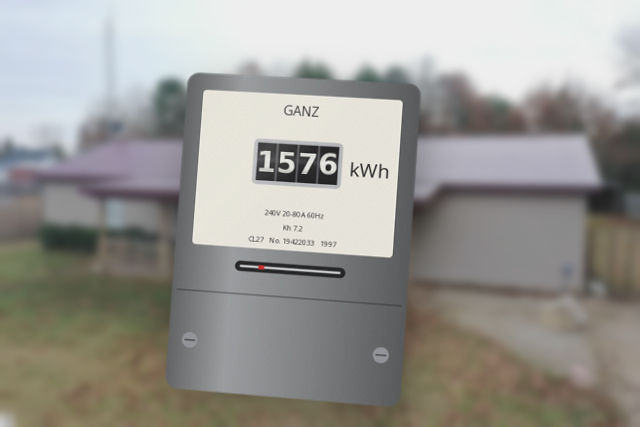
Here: 1576 kWh
